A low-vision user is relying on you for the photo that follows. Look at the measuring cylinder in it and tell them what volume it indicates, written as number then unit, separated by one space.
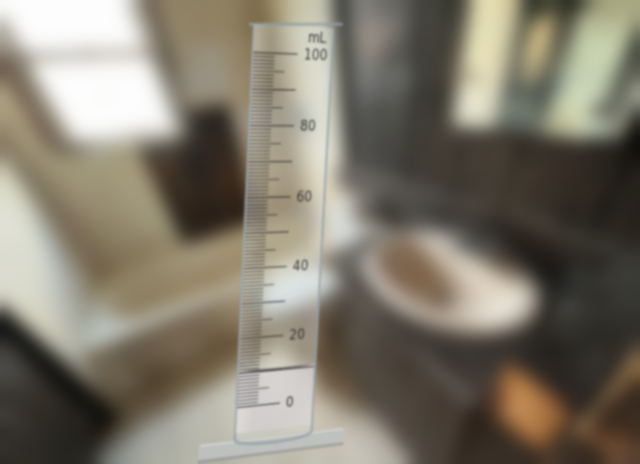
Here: 10 mL
